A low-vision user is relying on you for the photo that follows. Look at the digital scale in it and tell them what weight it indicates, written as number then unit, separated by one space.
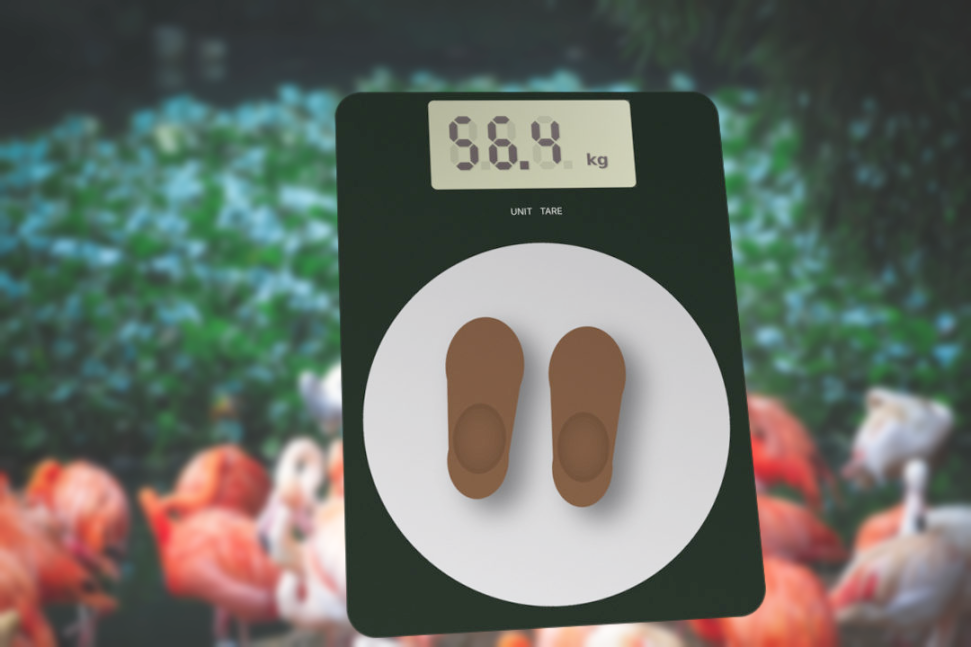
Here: 56.4 kg
